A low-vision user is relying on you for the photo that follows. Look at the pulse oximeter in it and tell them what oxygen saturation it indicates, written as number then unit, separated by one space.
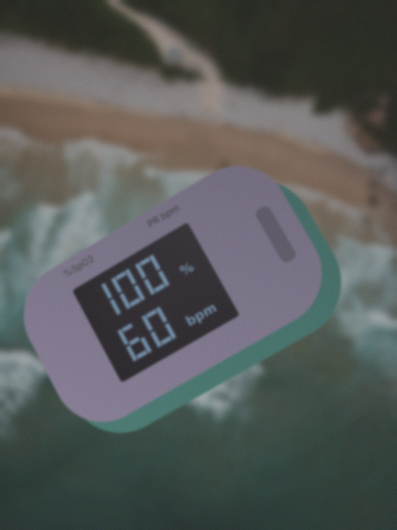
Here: 100 %
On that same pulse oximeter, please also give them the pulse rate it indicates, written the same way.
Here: 60 bpm
